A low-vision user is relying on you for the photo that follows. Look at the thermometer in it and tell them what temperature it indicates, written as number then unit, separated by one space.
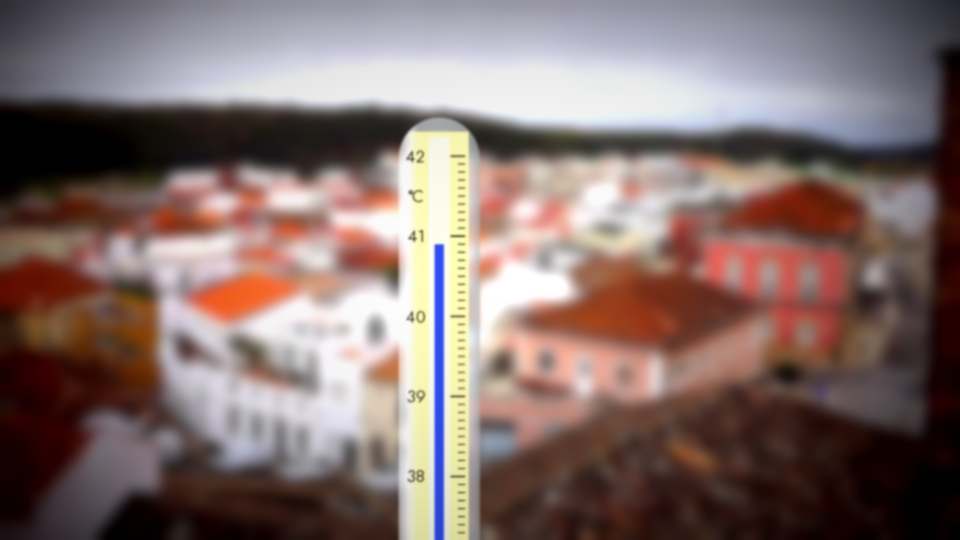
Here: 40.9 °C
